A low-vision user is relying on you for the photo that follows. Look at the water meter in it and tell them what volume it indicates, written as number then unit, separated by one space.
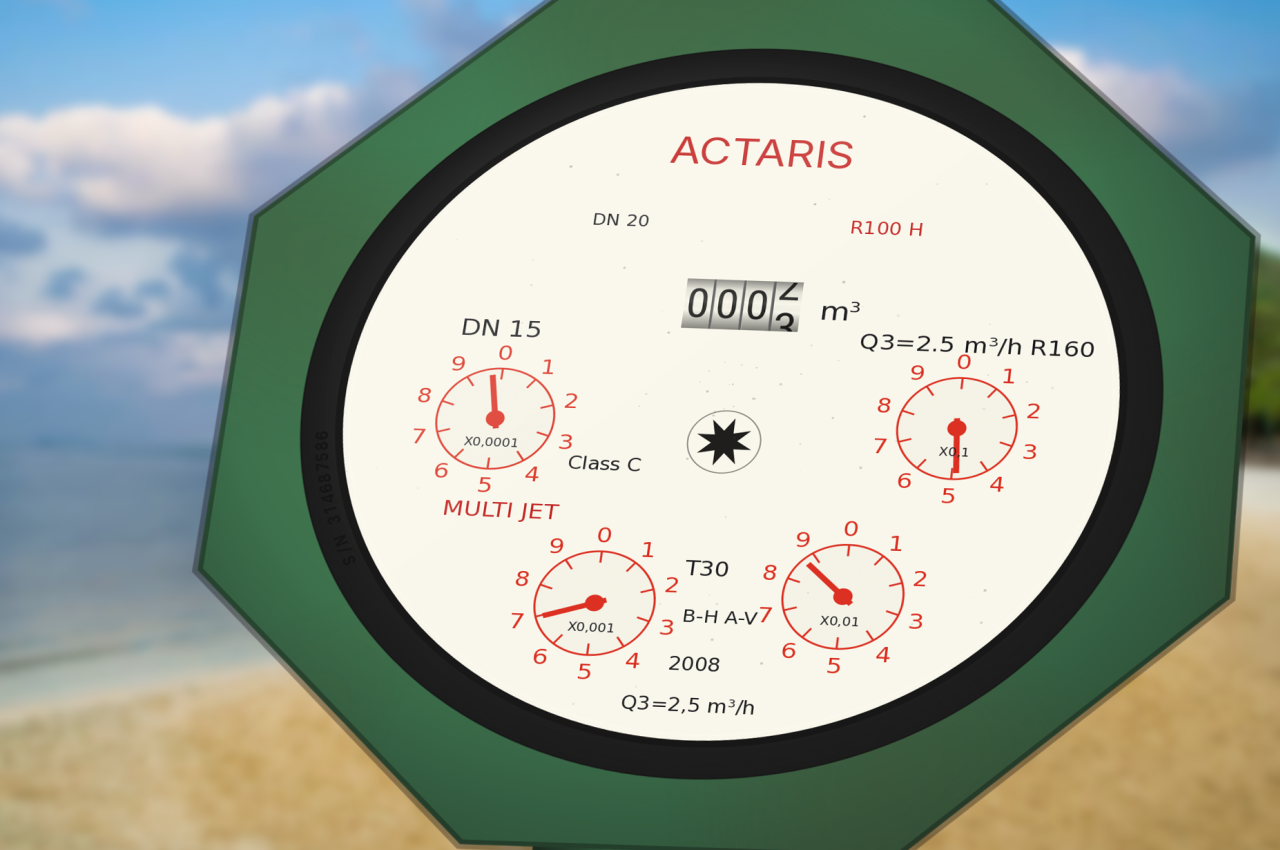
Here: 2.4869 m³
